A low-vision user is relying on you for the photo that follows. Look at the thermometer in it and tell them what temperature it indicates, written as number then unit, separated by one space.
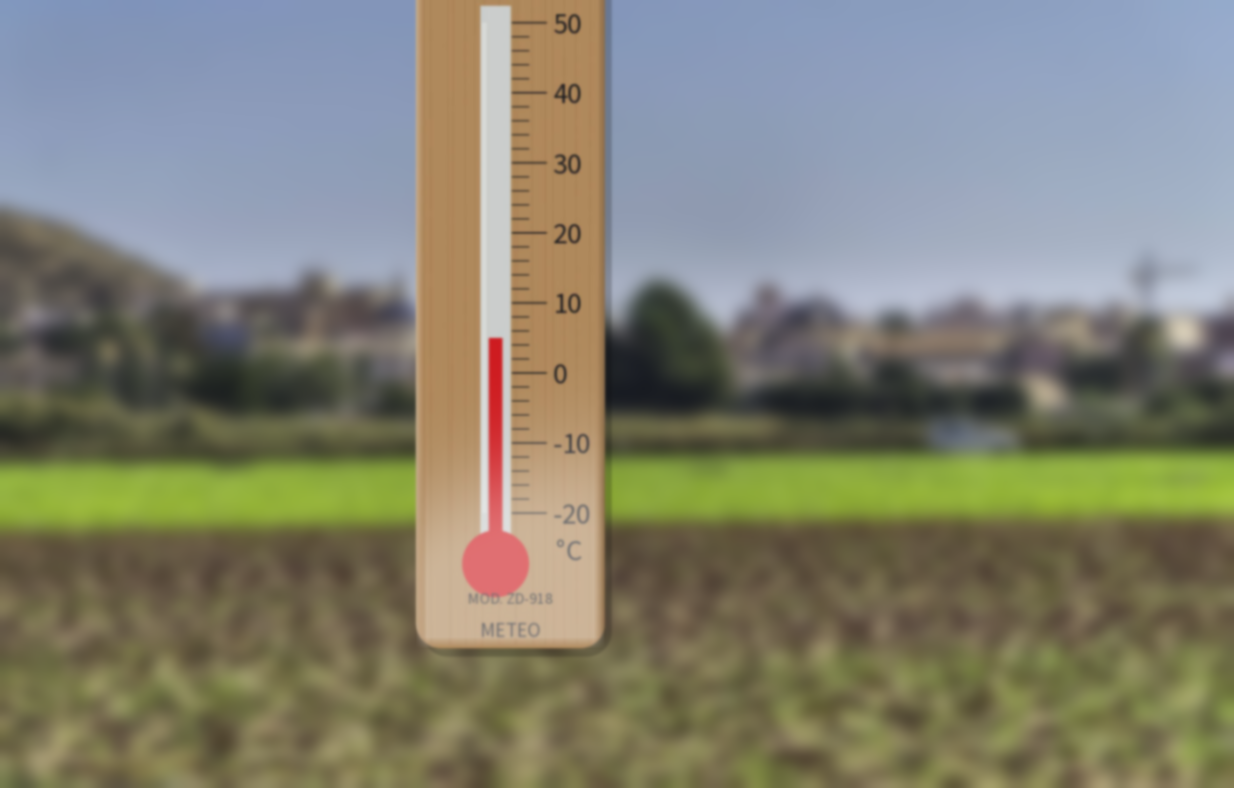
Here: 5 °C
